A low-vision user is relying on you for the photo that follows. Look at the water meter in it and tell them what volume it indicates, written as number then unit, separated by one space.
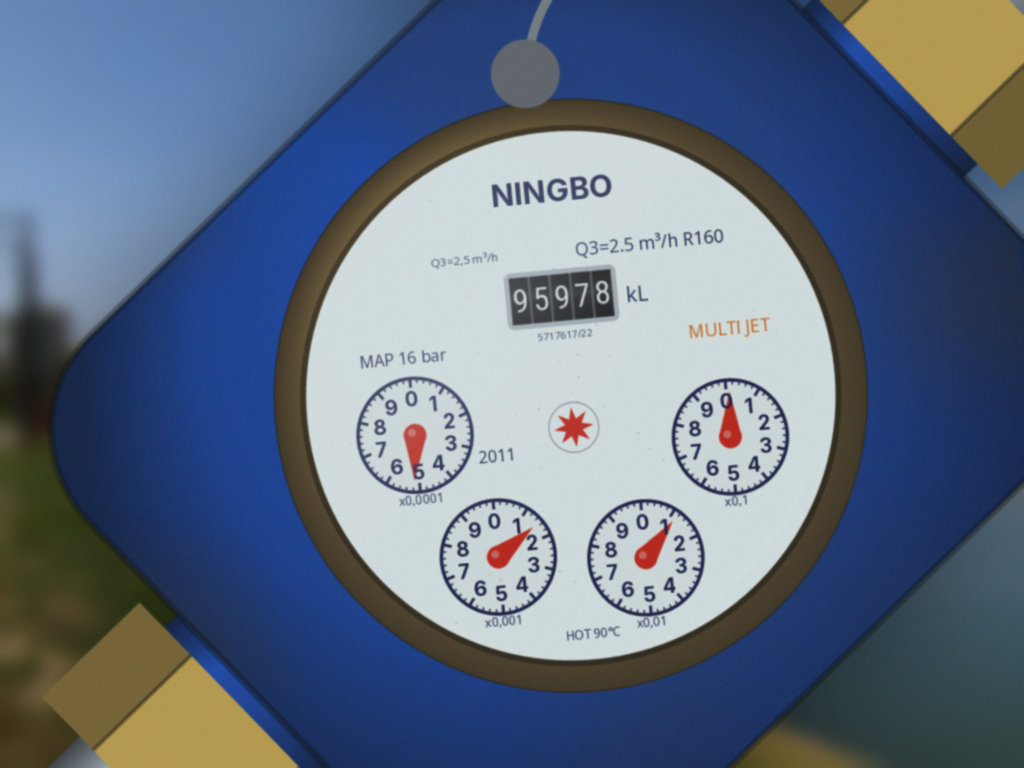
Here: 95978.0115 kL
